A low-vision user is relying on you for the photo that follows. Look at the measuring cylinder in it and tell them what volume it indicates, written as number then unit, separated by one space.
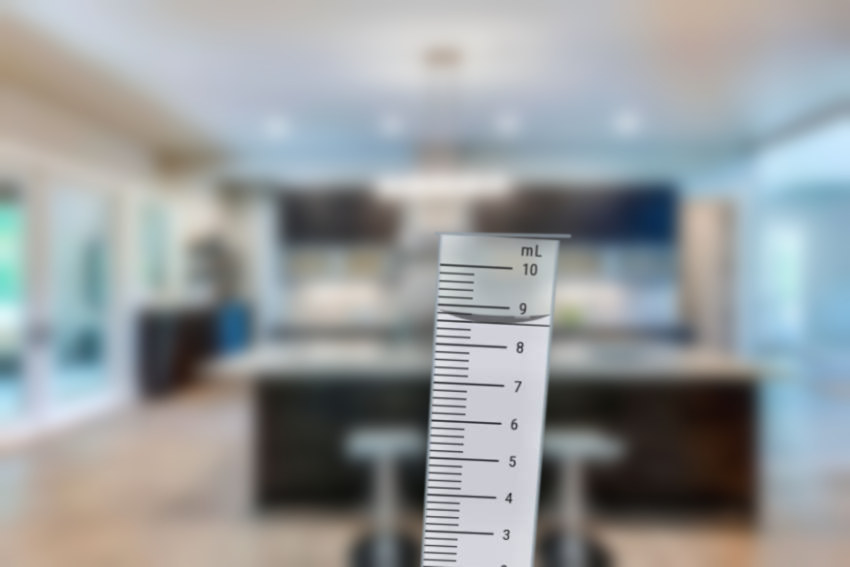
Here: 8.6 mL
